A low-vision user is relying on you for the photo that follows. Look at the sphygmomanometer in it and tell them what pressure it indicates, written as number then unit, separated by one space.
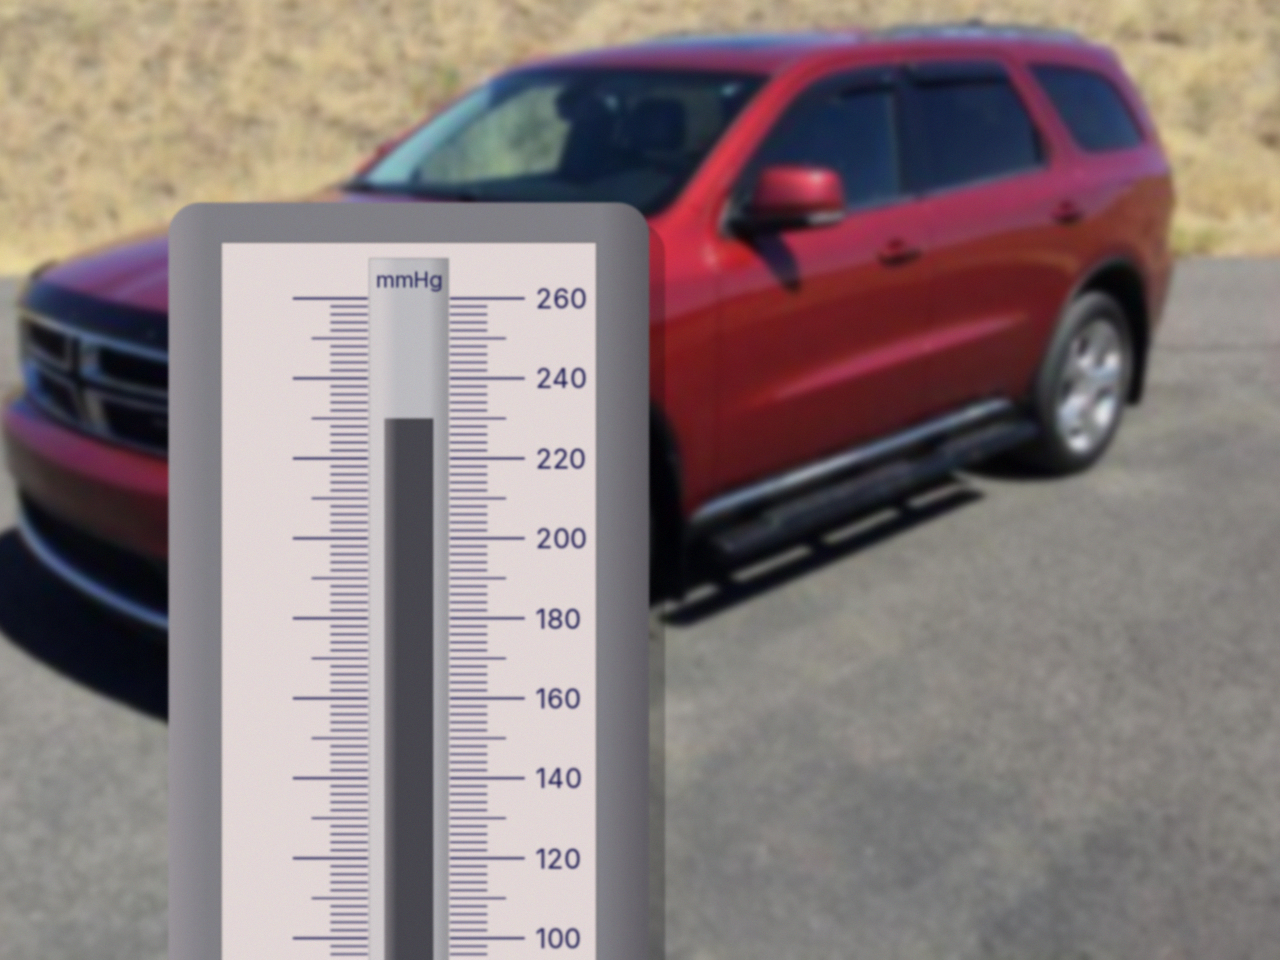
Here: 230 mmHg
